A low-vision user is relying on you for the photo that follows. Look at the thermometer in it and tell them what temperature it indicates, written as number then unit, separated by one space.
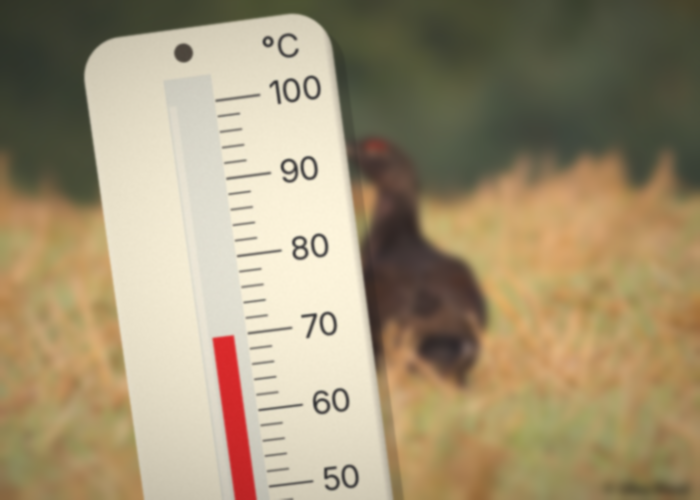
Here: 70 °C
